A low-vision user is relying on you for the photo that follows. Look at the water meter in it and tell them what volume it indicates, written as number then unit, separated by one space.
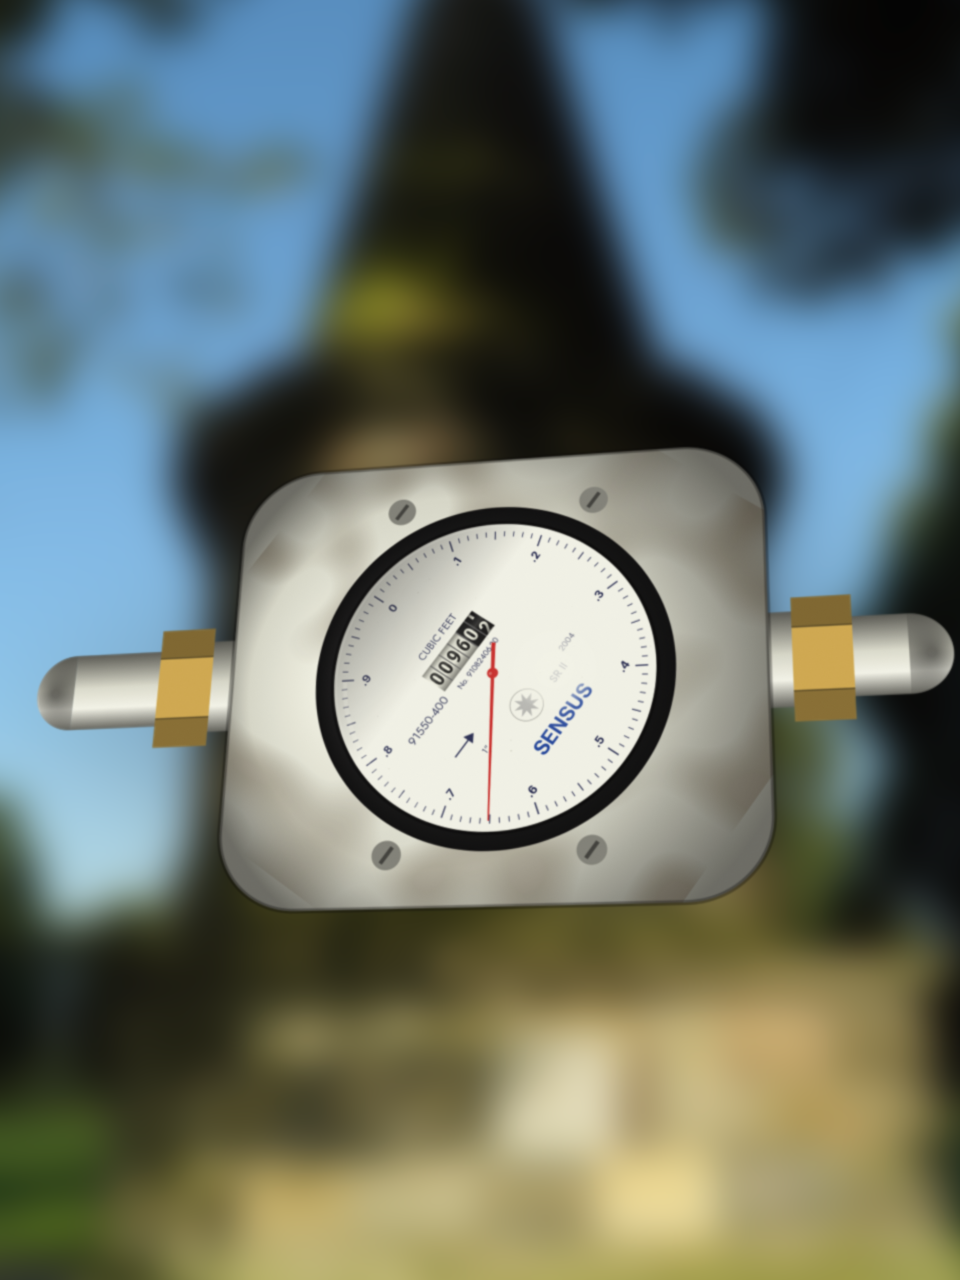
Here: 9601.65 ft³
